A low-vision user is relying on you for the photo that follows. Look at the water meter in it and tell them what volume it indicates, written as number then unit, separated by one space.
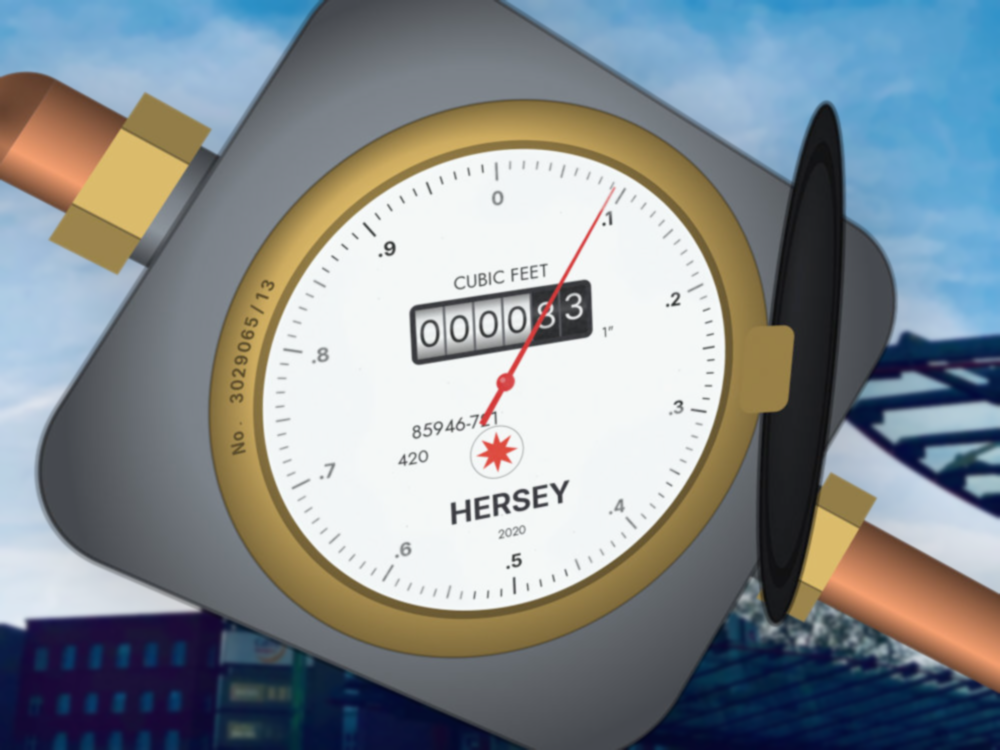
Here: 83.09 ft³
